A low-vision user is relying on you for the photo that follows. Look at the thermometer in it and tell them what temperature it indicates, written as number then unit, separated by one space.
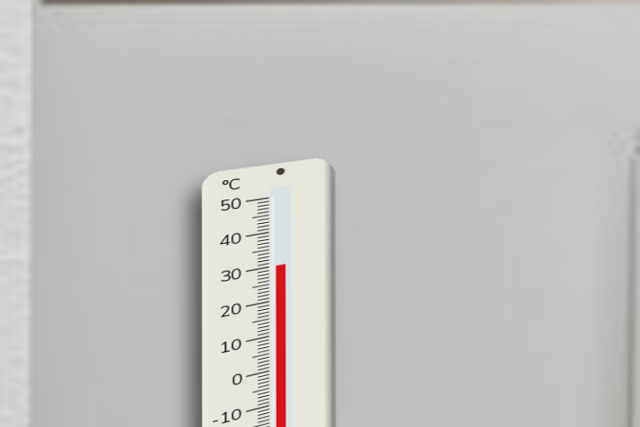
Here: 30 °C
